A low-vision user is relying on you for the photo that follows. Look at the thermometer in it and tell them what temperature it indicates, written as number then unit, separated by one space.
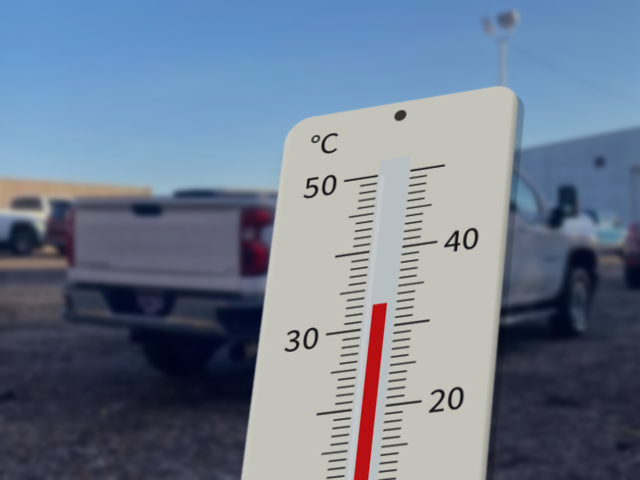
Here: 33 °C
